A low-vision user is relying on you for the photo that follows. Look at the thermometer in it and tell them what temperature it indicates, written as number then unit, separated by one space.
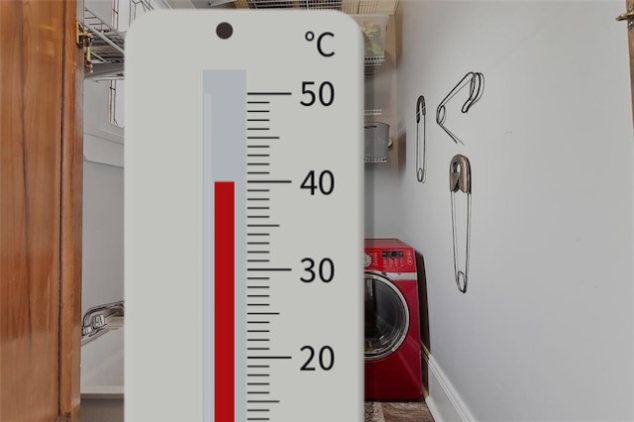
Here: 40 °C
